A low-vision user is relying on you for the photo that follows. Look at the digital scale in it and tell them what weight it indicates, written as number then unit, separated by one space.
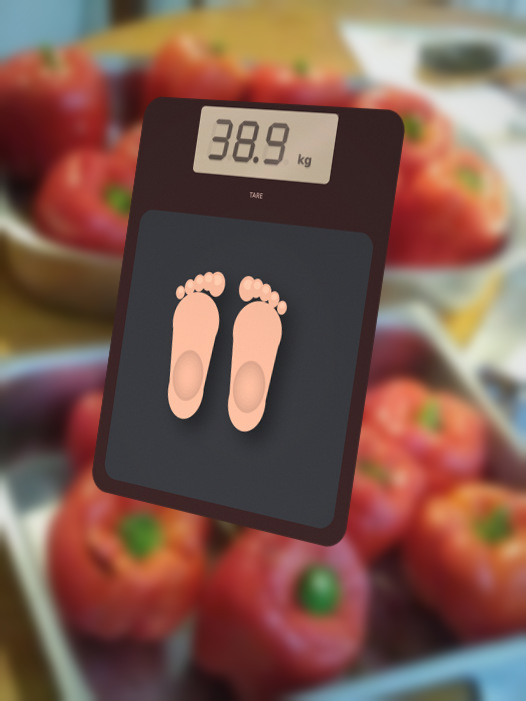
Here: 38.9 kg
